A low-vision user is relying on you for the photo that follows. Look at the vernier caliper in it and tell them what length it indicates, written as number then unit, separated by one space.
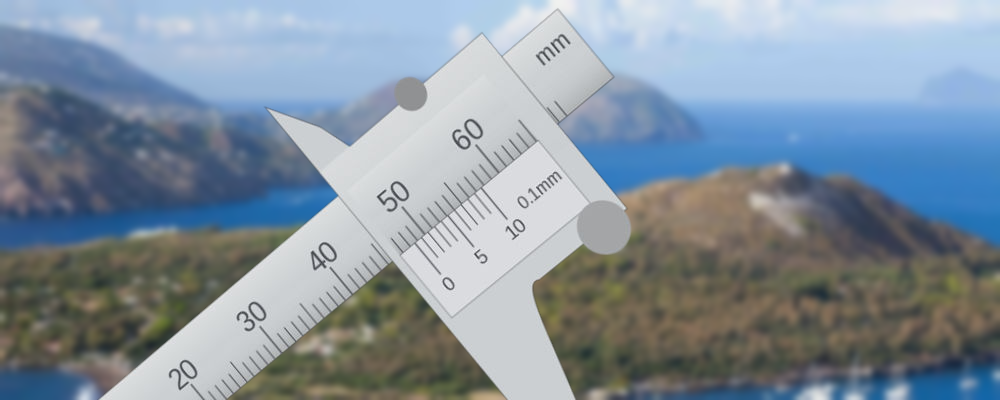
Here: 48.6 mm
